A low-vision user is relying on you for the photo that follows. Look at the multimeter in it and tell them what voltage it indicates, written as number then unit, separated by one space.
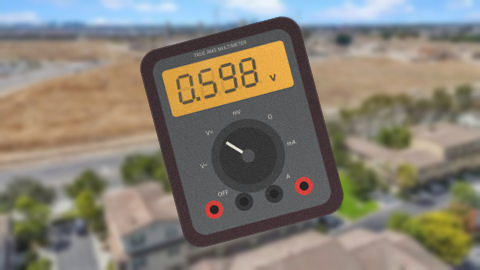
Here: 0.598 V
